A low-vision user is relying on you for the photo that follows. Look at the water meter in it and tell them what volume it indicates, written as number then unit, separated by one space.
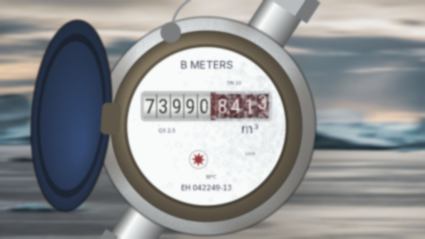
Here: 73990.8413 m³
